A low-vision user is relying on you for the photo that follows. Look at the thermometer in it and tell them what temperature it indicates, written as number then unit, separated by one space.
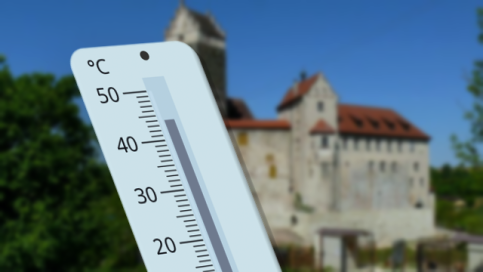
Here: 44 °C
